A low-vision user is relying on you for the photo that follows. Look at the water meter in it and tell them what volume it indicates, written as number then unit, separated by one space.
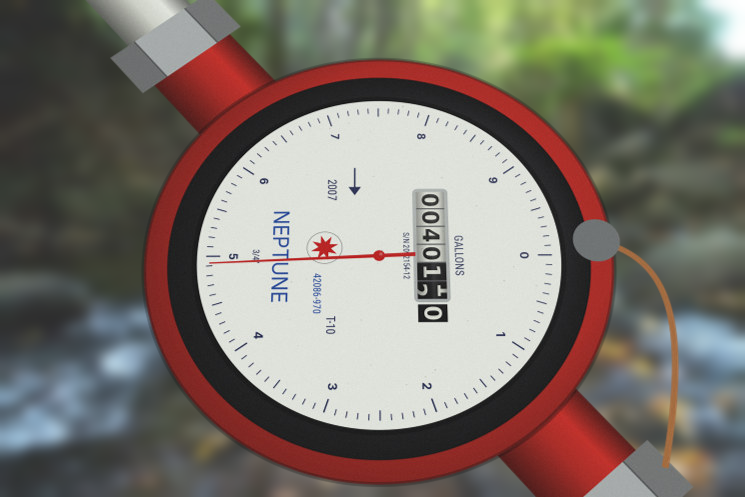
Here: 40114.9 gal
